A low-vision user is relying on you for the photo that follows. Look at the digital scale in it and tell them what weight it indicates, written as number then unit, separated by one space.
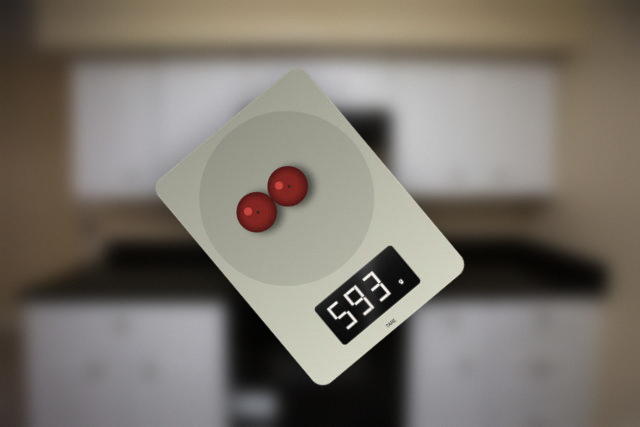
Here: 593 g
